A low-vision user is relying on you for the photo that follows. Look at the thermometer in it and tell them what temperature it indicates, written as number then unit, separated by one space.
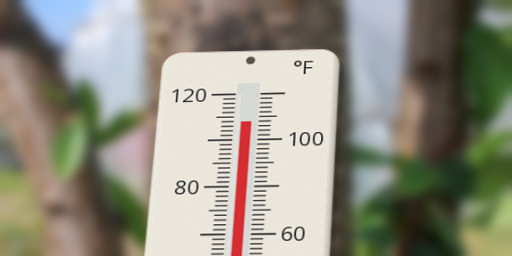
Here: 108 °F
